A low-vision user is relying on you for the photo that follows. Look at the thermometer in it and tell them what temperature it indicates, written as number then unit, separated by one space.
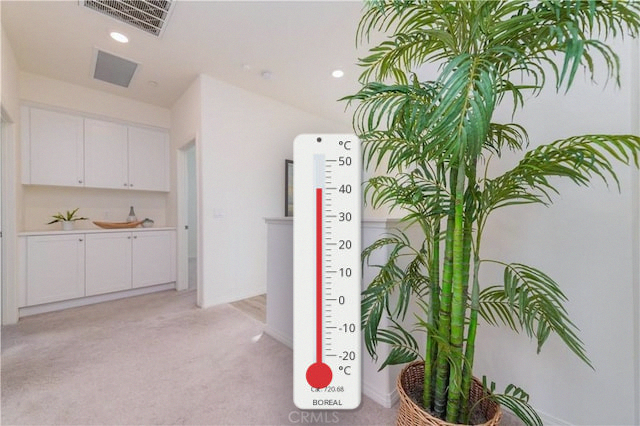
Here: 40 °C
